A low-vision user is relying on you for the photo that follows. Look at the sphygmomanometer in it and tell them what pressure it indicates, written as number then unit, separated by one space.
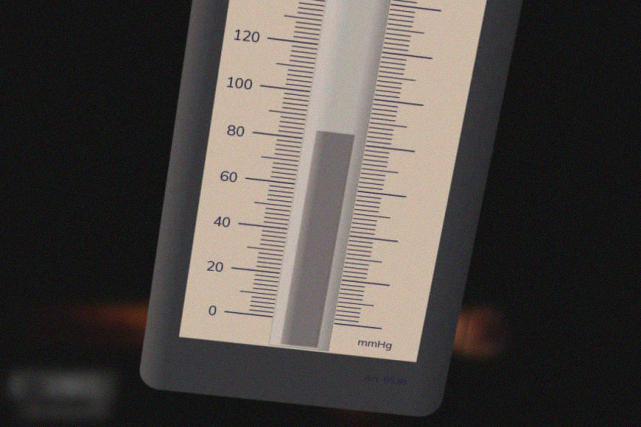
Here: 84 mmHg
